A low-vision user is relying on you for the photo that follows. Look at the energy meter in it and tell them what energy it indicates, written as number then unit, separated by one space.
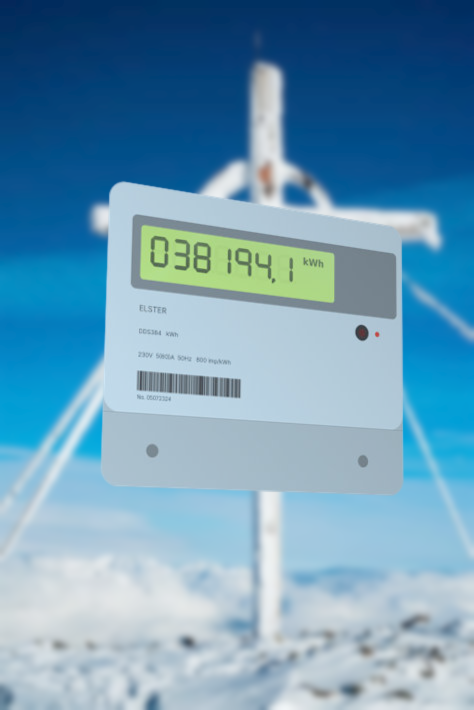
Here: 38194.1 kWh
